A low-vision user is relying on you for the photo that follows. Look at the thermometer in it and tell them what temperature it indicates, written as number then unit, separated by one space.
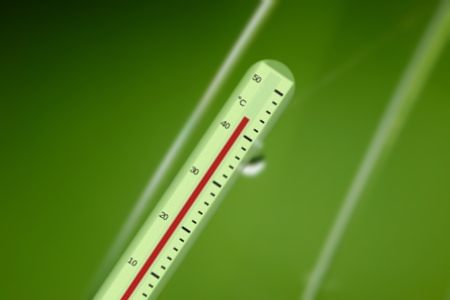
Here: 43 °C
